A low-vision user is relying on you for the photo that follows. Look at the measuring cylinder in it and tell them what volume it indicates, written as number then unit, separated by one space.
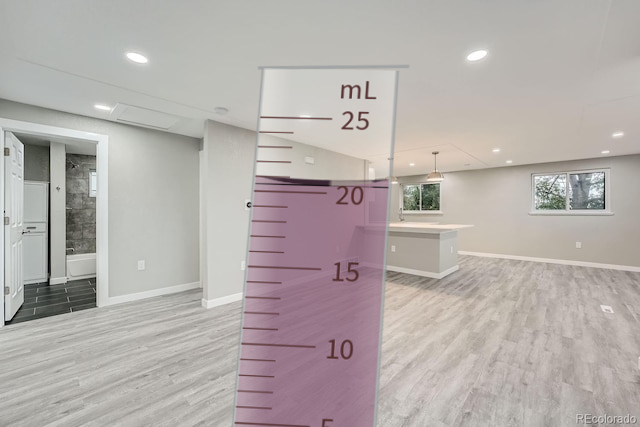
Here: 20.5 mL
